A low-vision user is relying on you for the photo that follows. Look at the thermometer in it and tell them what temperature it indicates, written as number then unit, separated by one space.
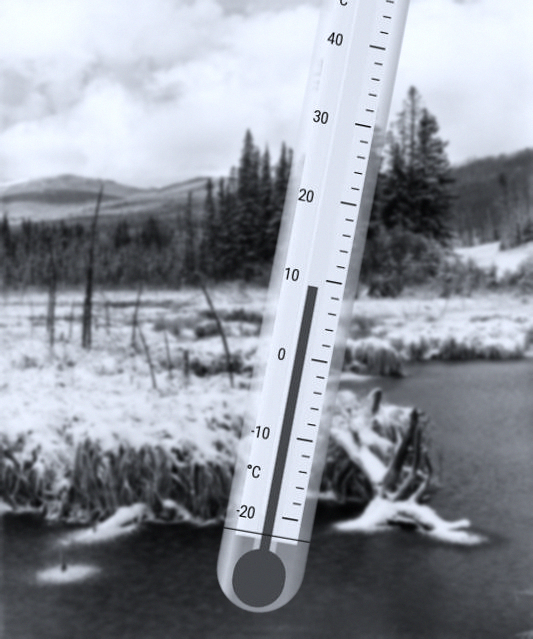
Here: 9 °C
